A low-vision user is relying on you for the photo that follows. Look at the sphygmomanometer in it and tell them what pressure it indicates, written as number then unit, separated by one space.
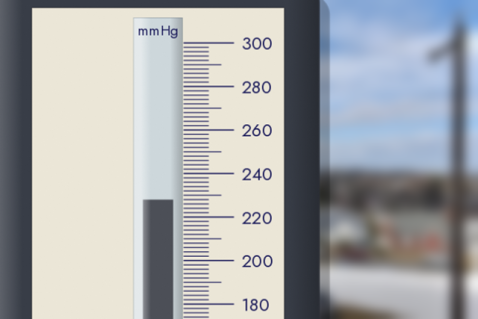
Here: 228 mmHg
